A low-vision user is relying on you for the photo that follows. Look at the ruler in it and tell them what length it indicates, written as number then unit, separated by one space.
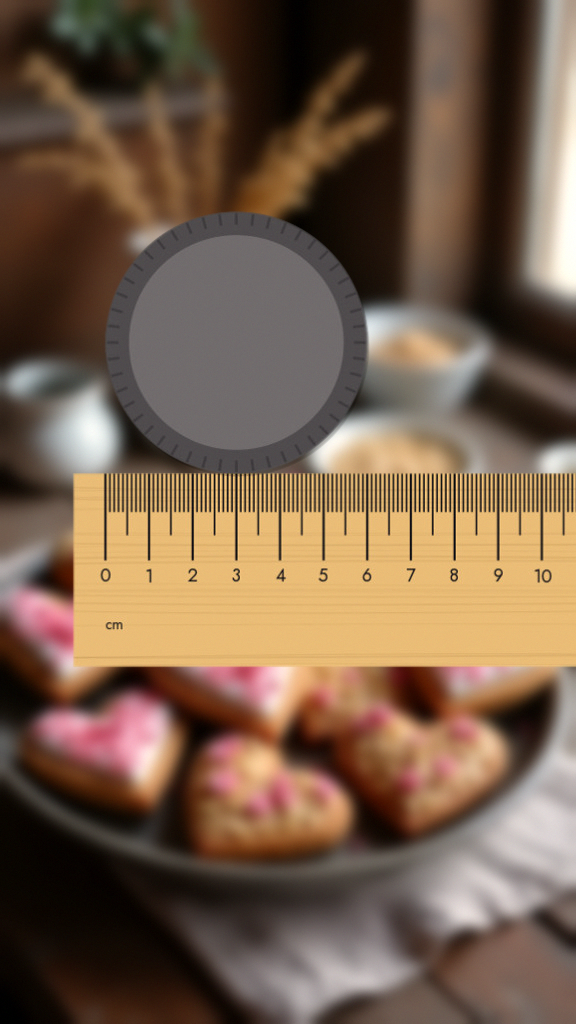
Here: 6 cm
